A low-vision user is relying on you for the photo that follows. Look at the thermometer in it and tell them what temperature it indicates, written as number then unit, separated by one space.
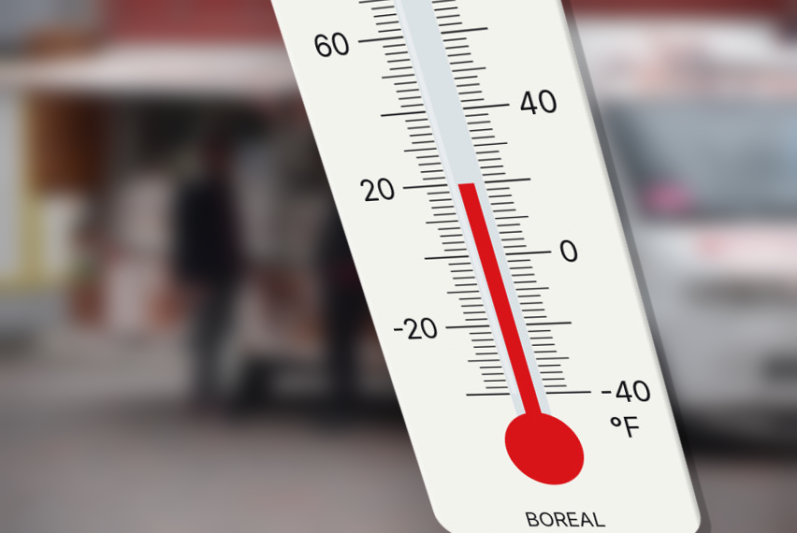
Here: 20 °F
